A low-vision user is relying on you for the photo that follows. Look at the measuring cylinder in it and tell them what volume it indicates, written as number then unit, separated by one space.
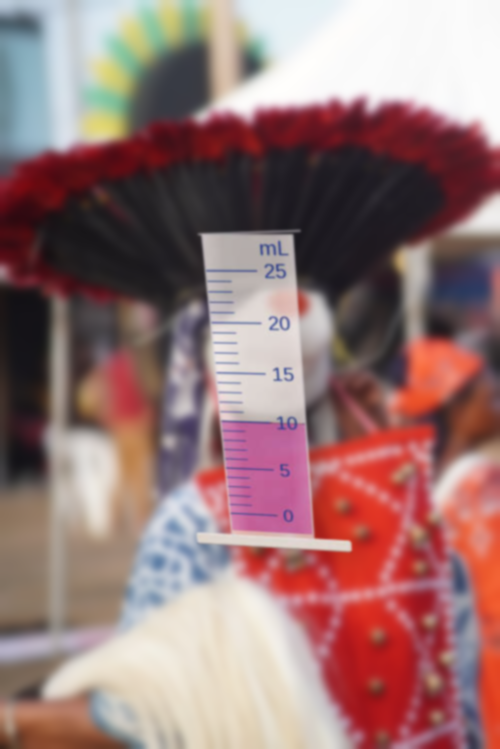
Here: 10 mL
